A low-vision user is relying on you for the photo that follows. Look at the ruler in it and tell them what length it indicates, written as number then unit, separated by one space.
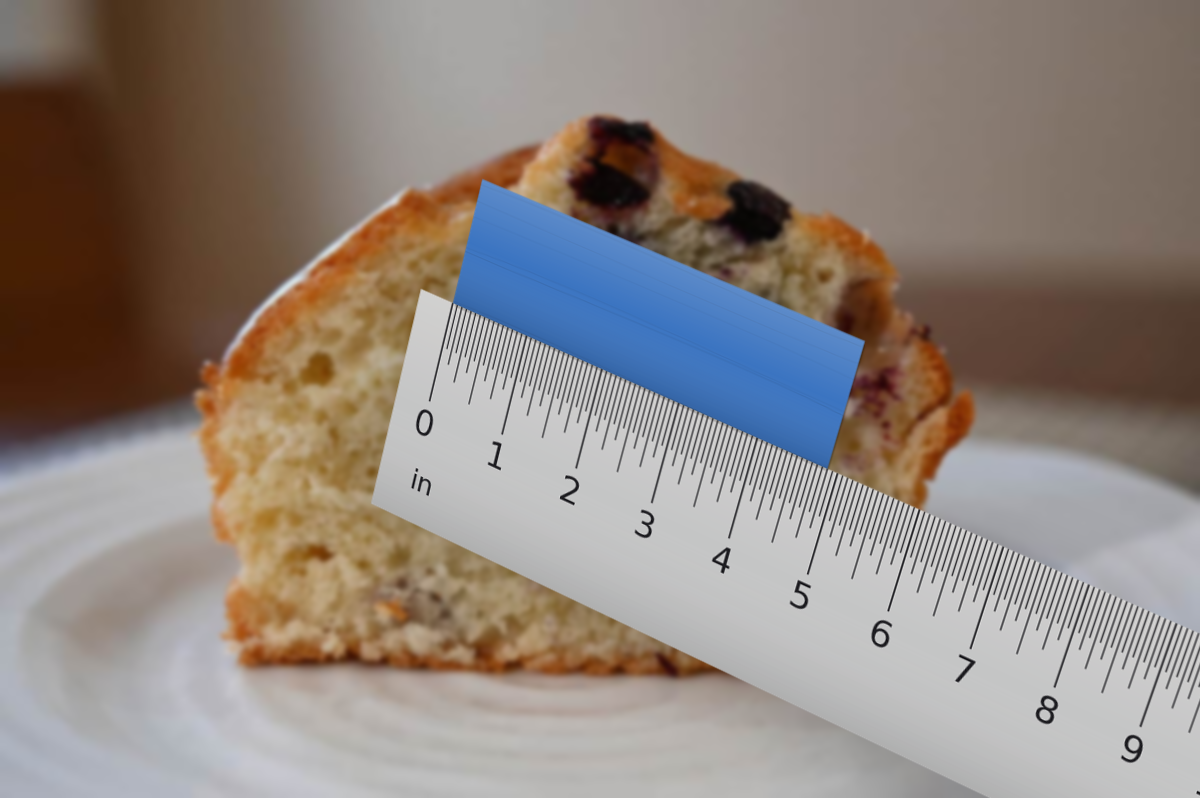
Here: 4.875 in
